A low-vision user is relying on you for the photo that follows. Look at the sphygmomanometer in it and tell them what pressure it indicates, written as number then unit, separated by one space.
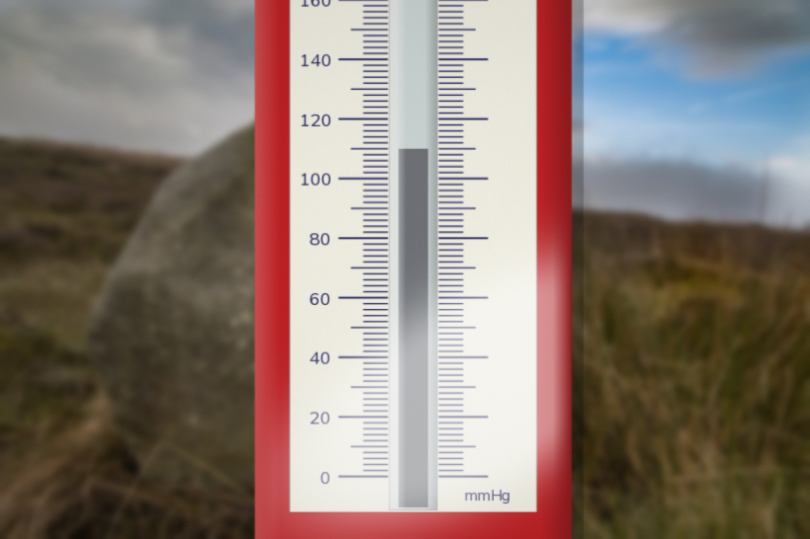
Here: 110 mmHg
